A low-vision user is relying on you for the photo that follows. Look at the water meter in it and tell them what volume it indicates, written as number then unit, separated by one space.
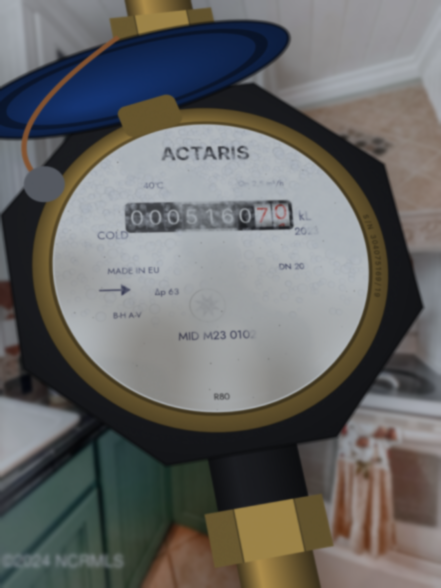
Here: 5160.70 kL
